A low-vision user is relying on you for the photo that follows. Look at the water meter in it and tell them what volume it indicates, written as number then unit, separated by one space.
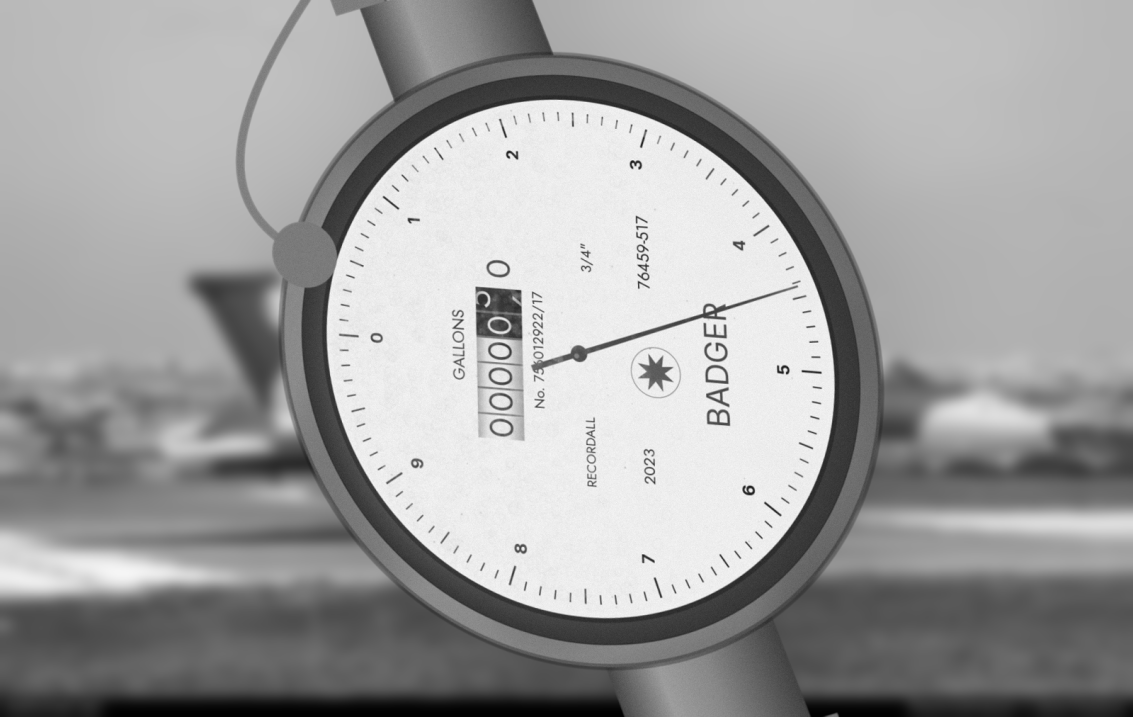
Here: 54.4 gal
